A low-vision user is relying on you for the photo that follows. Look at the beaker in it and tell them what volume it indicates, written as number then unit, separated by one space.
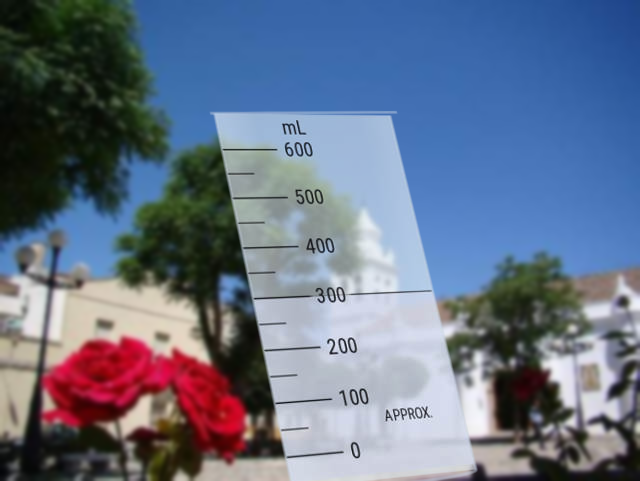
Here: 300 mL
